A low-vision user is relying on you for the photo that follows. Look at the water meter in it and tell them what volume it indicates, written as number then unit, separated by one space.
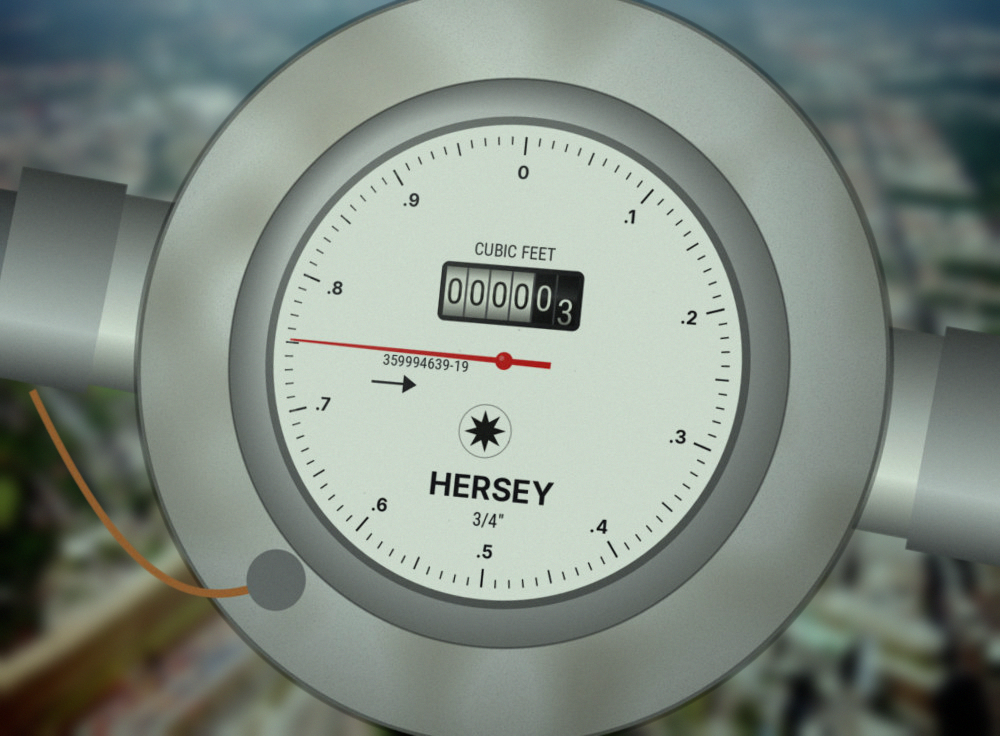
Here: 2.75 ft³
